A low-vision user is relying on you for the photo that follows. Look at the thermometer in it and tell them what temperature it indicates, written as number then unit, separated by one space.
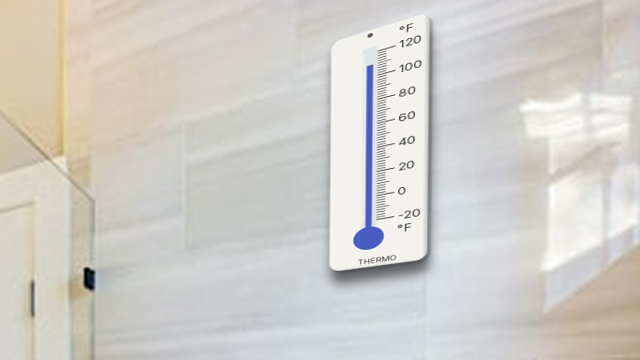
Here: 110 °F
